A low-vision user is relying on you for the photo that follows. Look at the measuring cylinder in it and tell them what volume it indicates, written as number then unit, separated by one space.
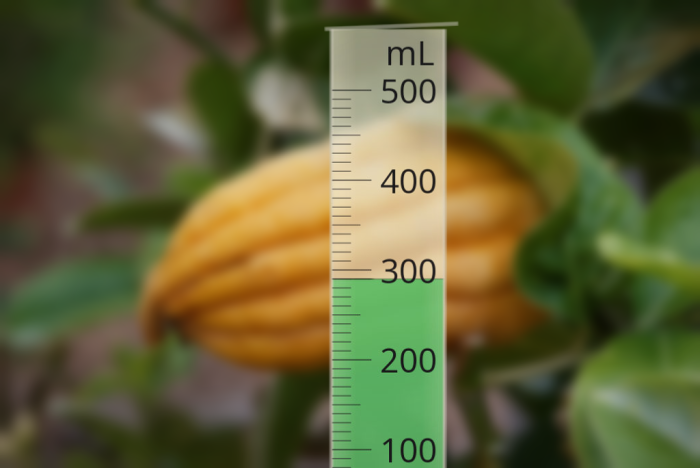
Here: 290 mL
